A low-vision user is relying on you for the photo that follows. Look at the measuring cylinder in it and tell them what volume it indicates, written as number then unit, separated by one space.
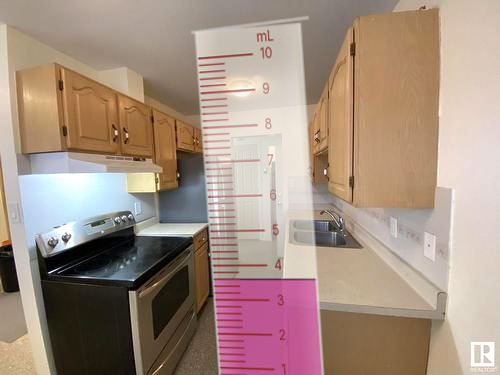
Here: 3.6 mL
